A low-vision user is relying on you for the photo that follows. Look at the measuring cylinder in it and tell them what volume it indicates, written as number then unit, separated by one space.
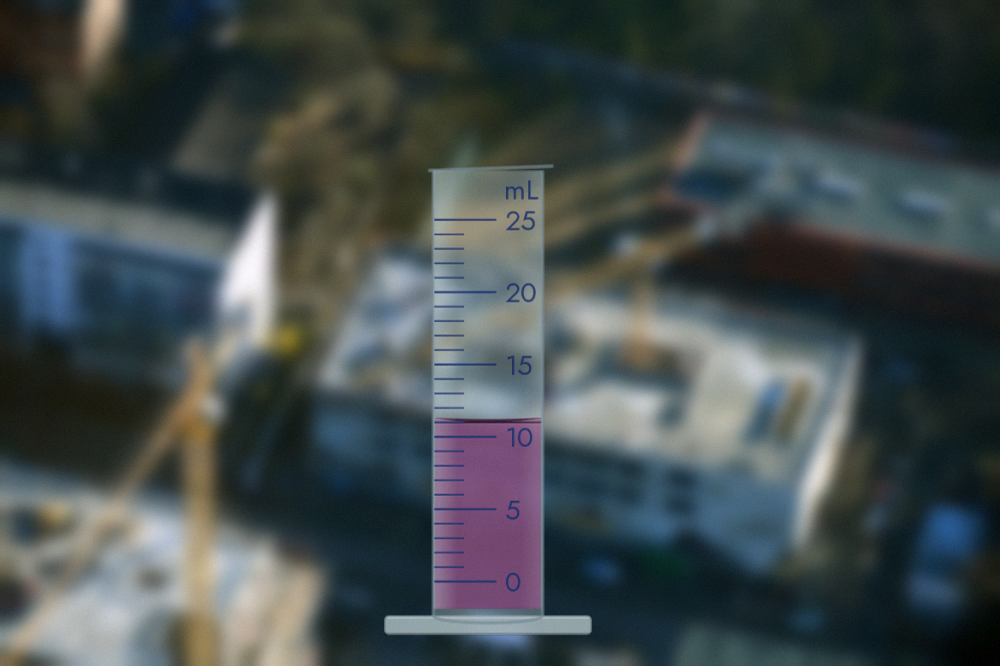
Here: 11 mL
